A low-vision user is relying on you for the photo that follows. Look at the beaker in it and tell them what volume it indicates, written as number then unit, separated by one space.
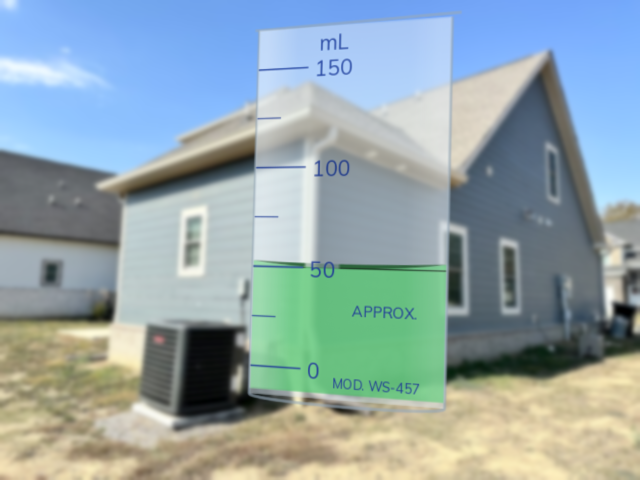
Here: 50 mL
